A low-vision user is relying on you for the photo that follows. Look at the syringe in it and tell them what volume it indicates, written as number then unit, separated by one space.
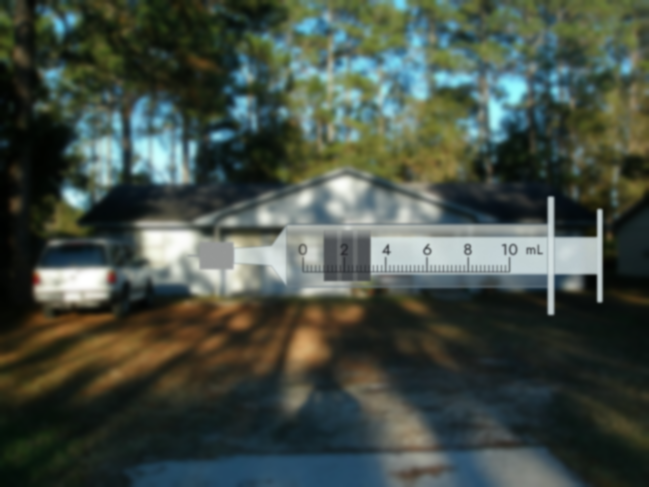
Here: 1 mL
